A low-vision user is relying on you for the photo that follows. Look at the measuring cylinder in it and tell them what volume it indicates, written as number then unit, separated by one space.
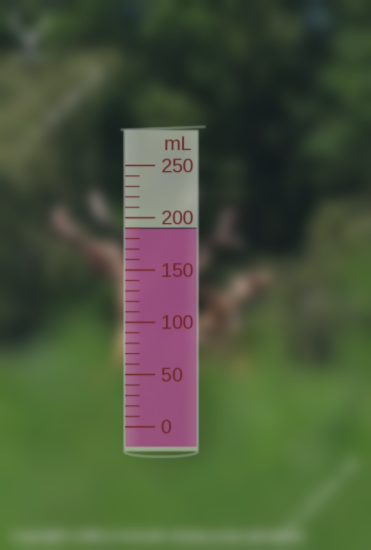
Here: 190 mL
